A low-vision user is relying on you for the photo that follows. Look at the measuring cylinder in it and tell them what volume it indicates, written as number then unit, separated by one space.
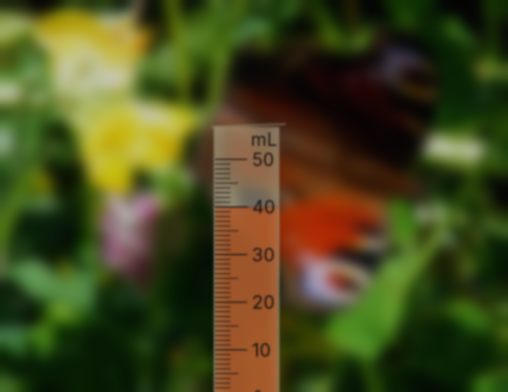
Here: 40 mL
